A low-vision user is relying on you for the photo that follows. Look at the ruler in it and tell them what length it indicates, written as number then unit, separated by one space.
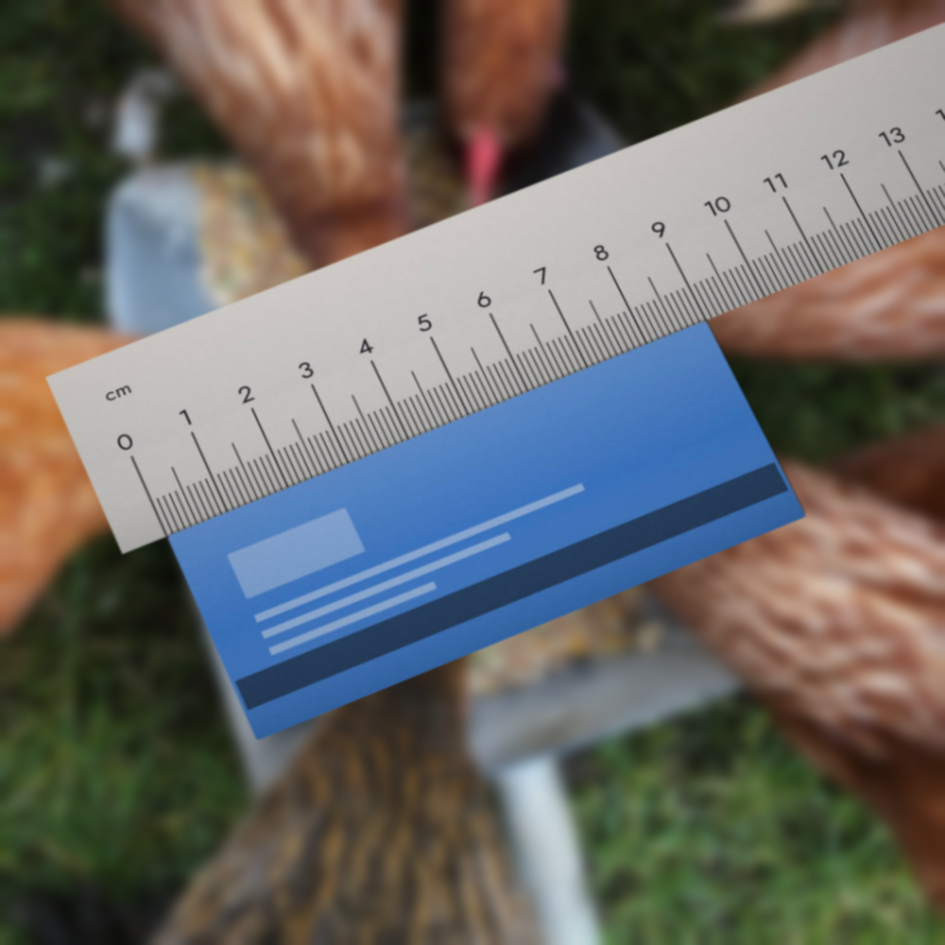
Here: 9 cm
